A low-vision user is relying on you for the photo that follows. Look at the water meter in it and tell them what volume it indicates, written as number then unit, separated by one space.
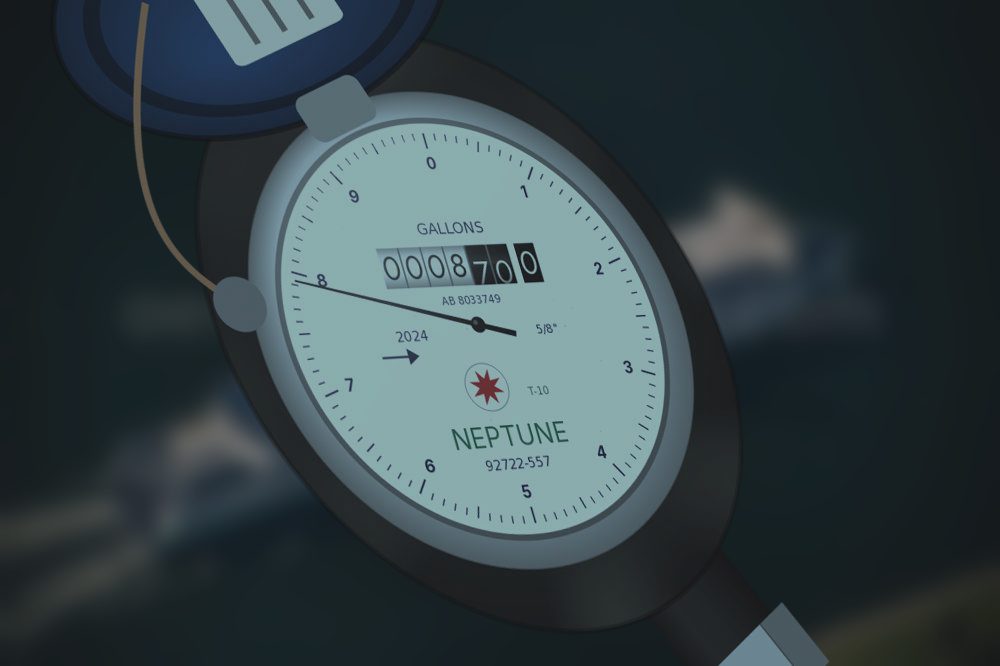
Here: 8697.9 gal
